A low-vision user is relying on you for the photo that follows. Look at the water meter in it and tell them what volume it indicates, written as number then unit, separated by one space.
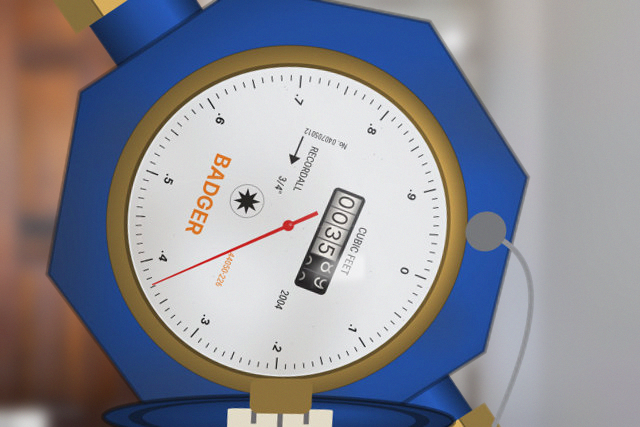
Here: 3589.37 ft³
